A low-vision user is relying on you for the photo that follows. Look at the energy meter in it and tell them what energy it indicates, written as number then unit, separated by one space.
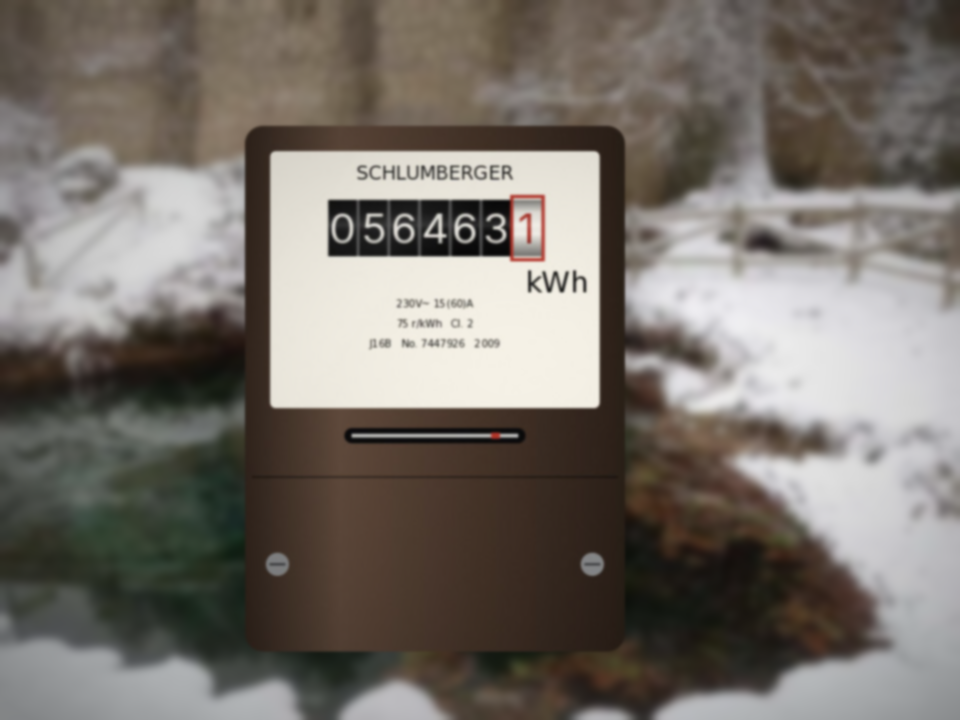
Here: 56463.1 kWh
